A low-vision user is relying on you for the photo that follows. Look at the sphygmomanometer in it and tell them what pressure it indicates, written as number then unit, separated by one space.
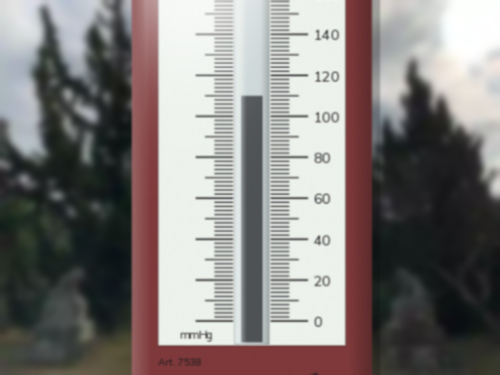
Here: 110 mmHg
